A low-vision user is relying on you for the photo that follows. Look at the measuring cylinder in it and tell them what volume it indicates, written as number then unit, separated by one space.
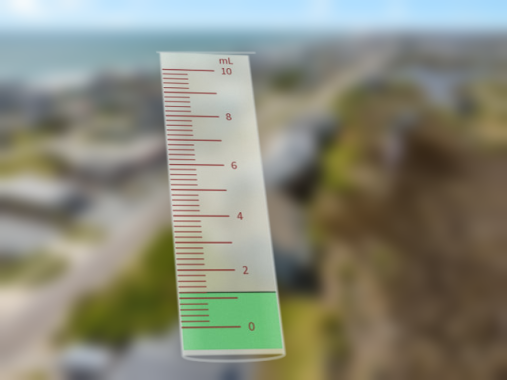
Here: 1.2 mL
